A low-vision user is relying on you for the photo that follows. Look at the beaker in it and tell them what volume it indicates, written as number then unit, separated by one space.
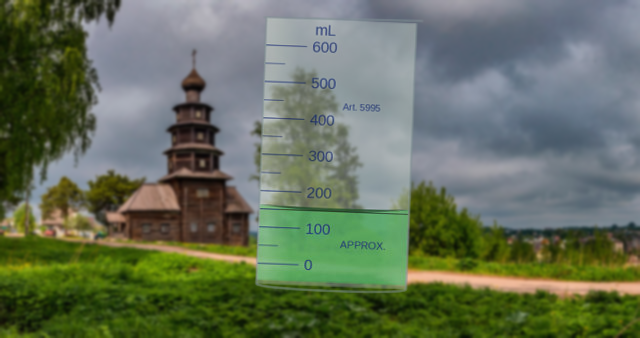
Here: 150 mL
